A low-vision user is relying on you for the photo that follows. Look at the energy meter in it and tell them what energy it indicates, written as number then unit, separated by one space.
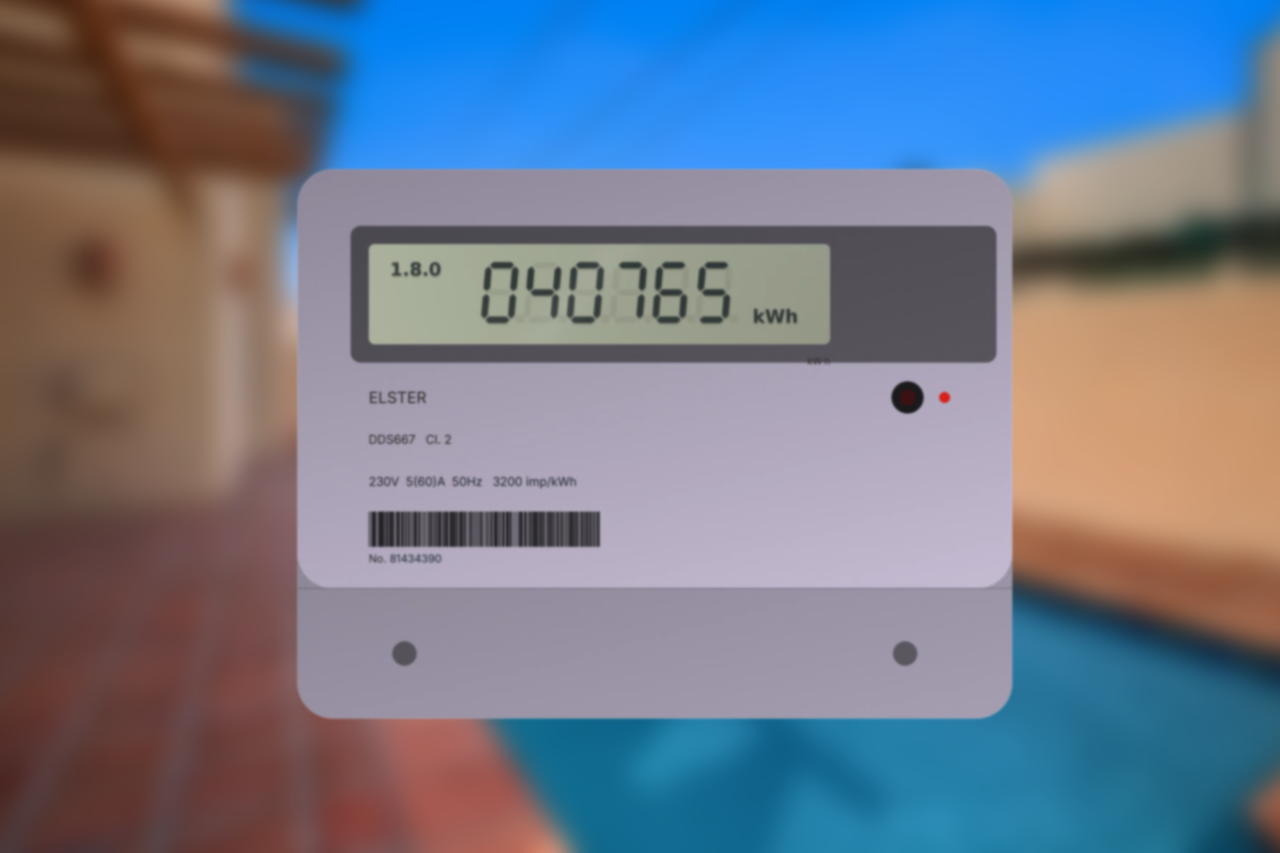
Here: 40765 kWh
